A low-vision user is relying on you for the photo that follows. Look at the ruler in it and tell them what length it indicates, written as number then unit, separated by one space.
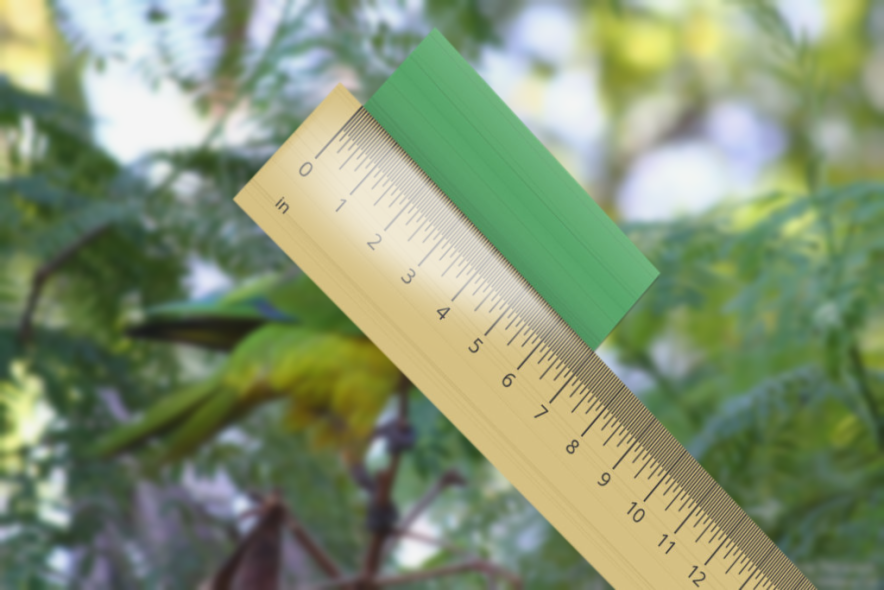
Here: 7 in
